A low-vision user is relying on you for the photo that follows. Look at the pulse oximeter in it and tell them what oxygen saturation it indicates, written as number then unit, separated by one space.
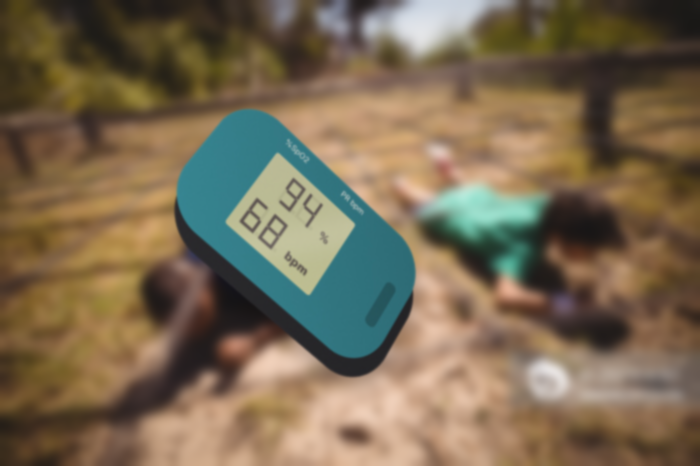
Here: 94 %
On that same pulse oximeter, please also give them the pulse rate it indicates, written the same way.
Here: 68 bpm
